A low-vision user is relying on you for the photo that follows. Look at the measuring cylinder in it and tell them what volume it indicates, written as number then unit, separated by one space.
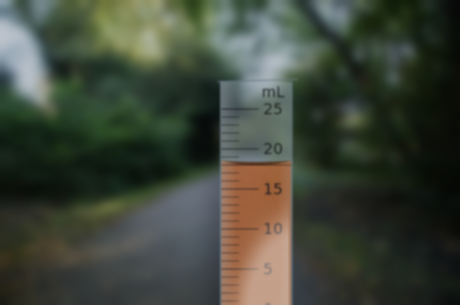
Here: 18 mL
